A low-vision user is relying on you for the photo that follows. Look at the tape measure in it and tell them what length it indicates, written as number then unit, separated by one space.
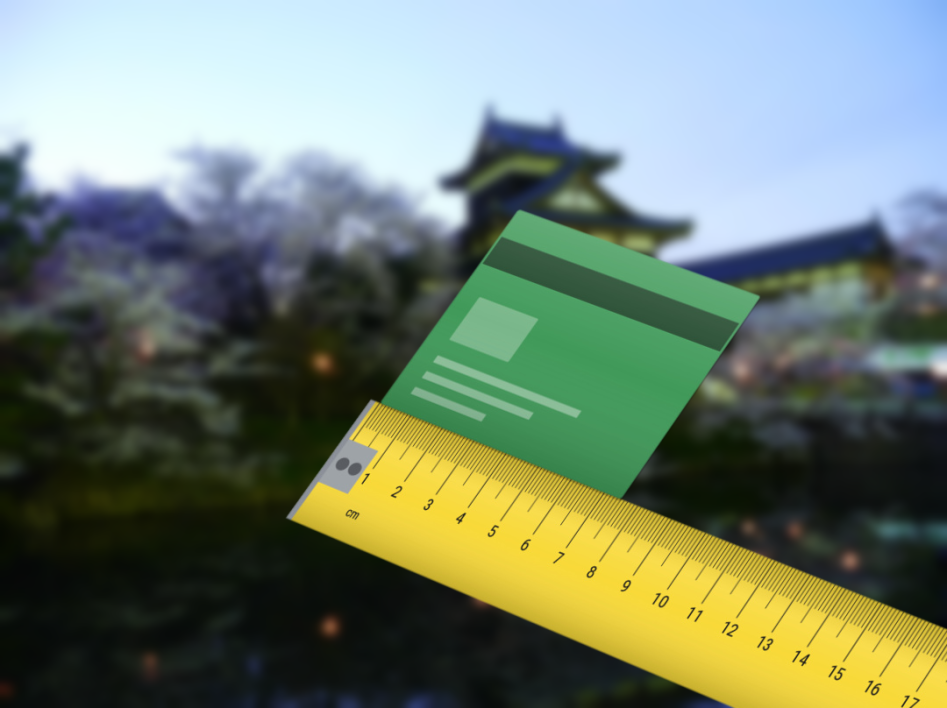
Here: 7.5 cm
